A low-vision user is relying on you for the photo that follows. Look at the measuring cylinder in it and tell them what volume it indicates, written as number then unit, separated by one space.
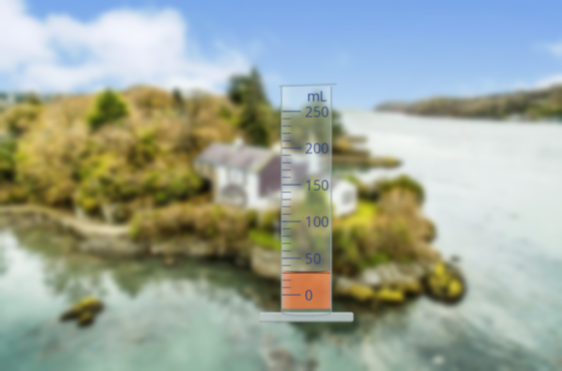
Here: 30 mL
